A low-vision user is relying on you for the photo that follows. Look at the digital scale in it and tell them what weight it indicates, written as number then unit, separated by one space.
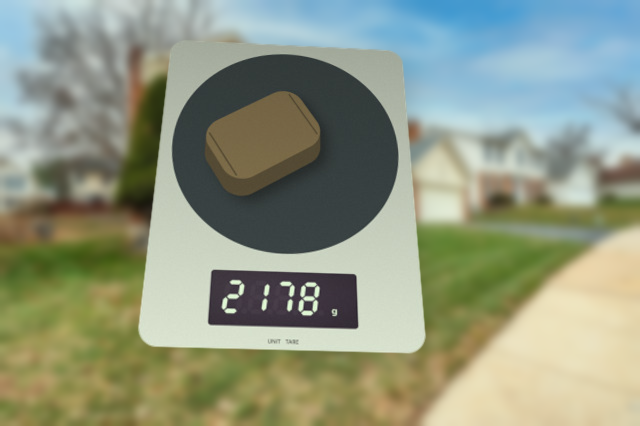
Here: 2178 g
